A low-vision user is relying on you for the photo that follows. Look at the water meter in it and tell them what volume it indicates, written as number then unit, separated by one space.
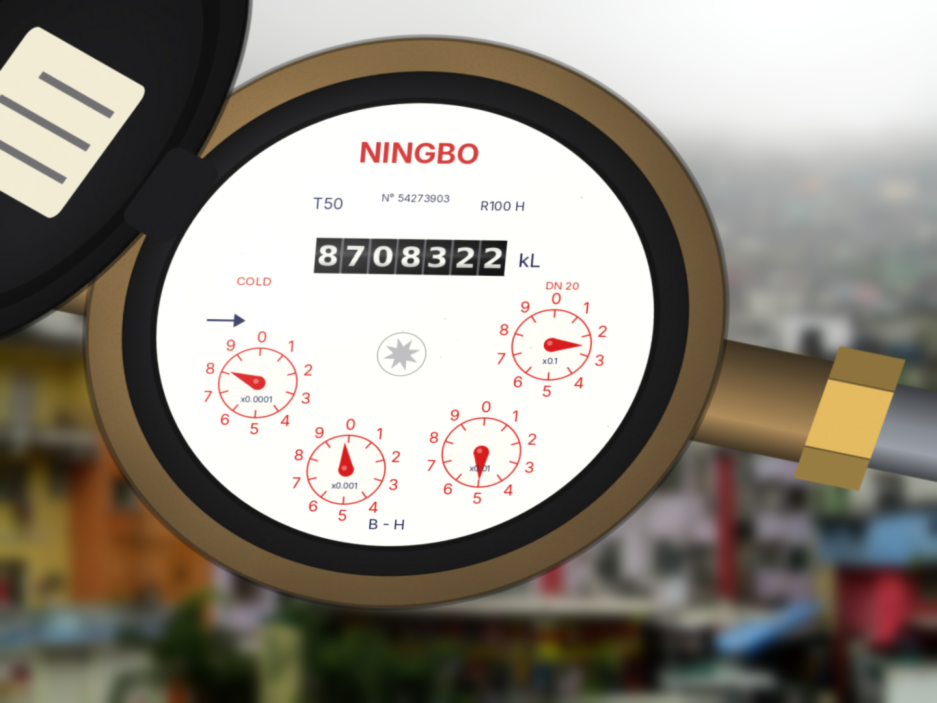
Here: 8708322.2498 kL
